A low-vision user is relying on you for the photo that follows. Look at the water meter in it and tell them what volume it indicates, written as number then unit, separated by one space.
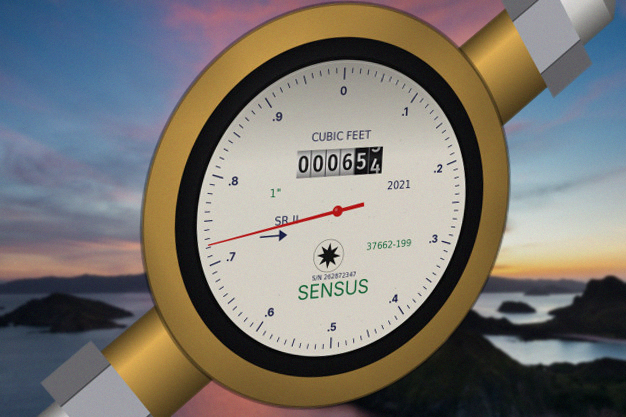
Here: 653.72 ft³
